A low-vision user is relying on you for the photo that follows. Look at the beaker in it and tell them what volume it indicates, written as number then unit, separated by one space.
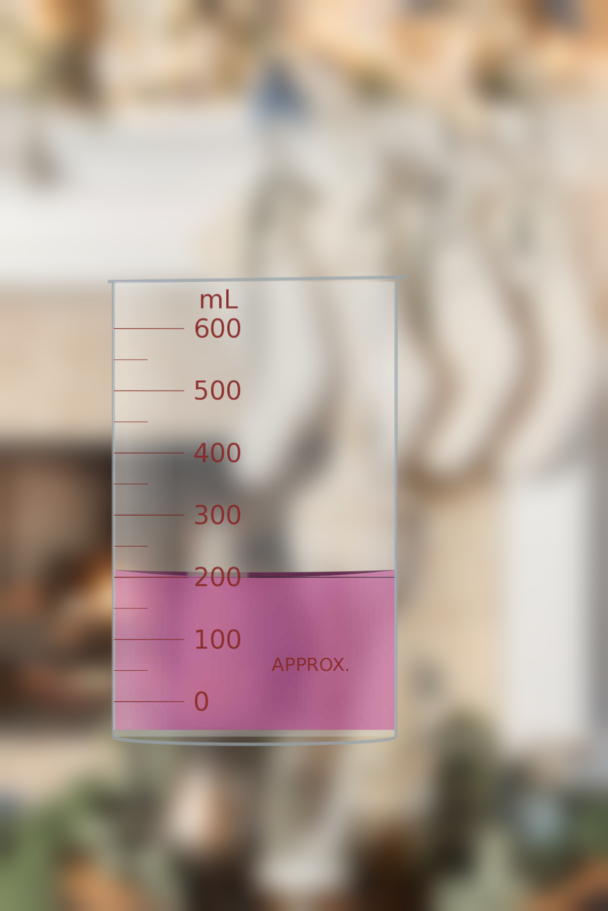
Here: 200 mL
